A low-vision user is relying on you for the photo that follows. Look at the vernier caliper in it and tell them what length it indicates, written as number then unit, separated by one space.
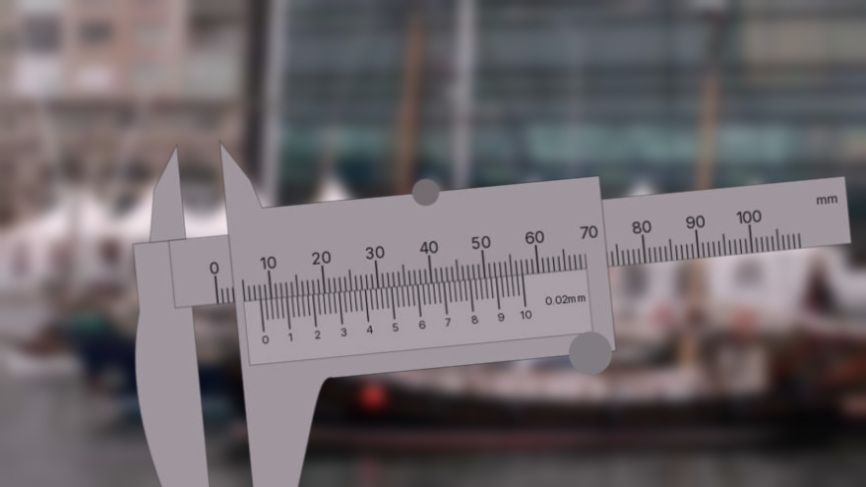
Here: 8.0 mm
